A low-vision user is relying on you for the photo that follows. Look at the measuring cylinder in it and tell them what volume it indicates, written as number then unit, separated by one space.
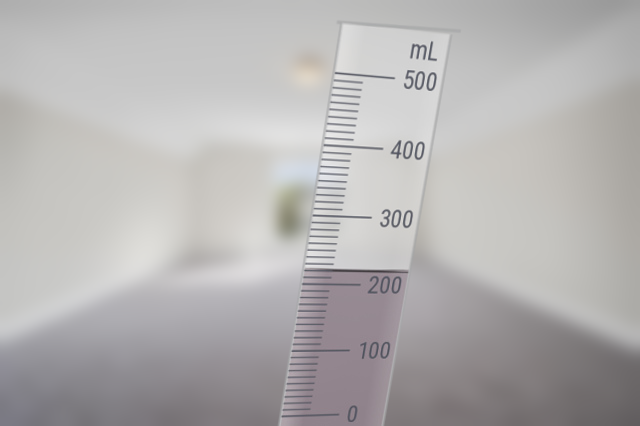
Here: 220 mL
